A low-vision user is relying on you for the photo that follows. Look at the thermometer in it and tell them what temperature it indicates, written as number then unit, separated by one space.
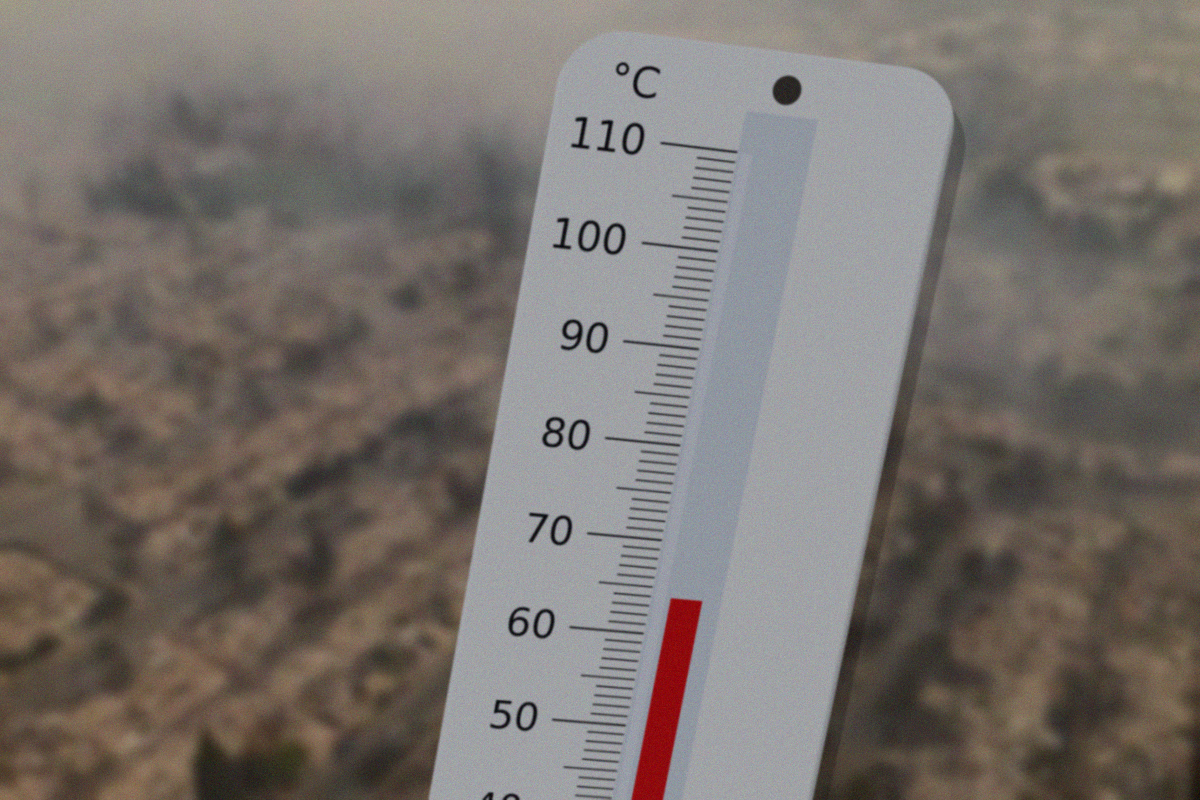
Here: 64 °C
